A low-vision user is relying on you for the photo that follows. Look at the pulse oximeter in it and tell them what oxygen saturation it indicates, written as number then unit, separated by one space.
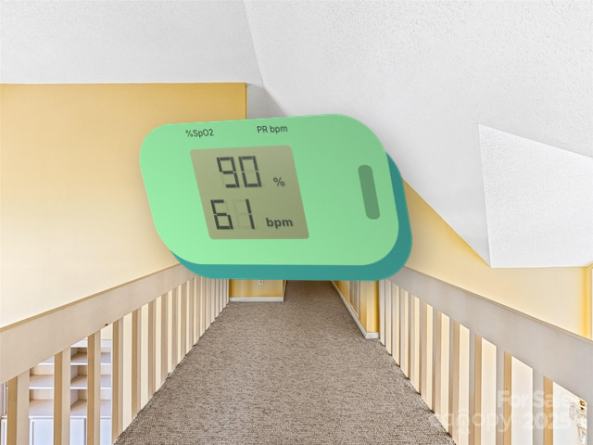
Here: 90 %
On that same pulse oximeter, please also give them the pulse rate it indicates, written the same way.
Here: 61 bpm
